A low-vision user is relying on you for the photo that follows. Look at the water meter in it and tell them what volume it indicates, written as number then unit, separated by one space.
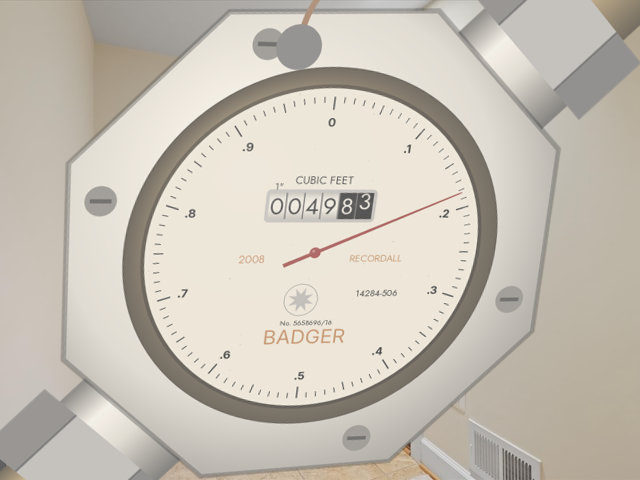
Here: 4983.18 ft³
